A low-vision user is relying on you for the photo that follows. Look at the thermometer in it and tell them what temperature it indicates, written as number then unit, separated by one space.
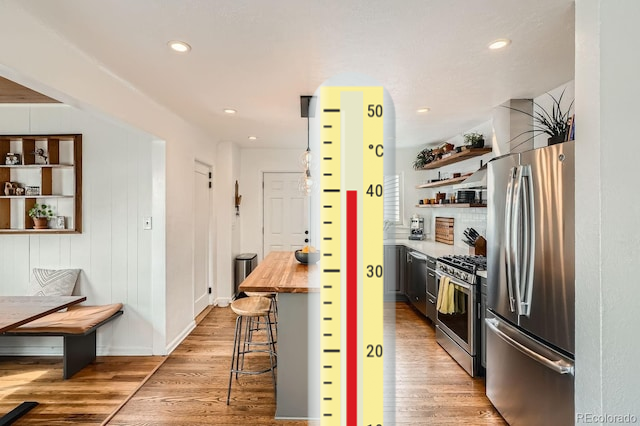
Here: 40 °C
